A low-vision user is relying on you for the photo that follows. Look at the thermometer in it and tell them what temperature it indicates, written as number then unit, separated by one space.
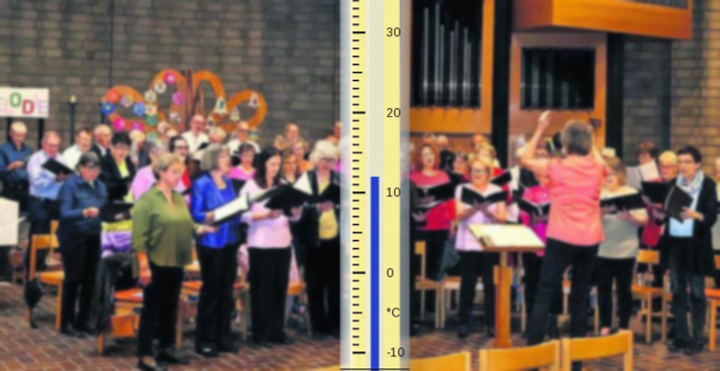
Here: 12 °C
